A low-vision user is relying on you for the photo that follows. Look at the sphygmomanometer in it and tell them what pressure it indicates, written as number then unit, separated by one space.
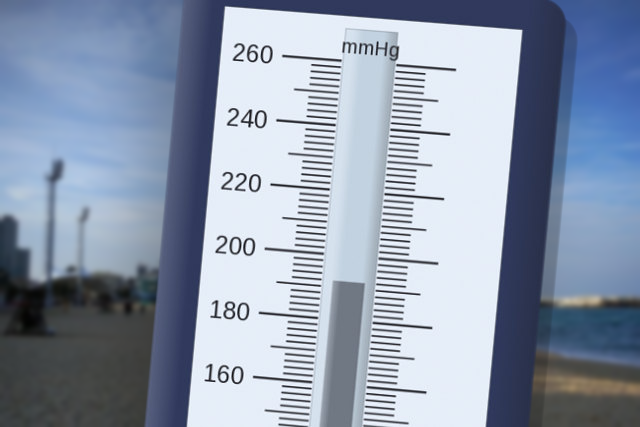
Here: 192 mmHg
